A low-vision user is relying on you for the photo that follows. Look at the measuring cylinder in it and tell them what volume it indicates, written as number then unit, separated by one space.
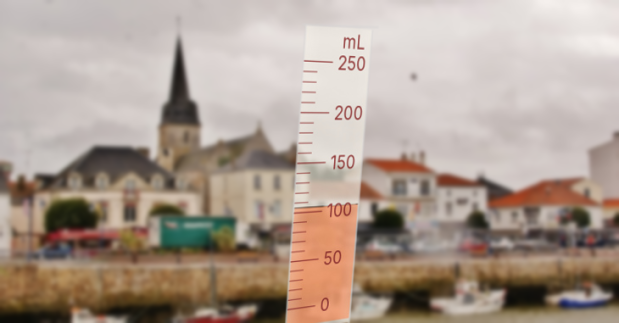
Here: 105 mL
